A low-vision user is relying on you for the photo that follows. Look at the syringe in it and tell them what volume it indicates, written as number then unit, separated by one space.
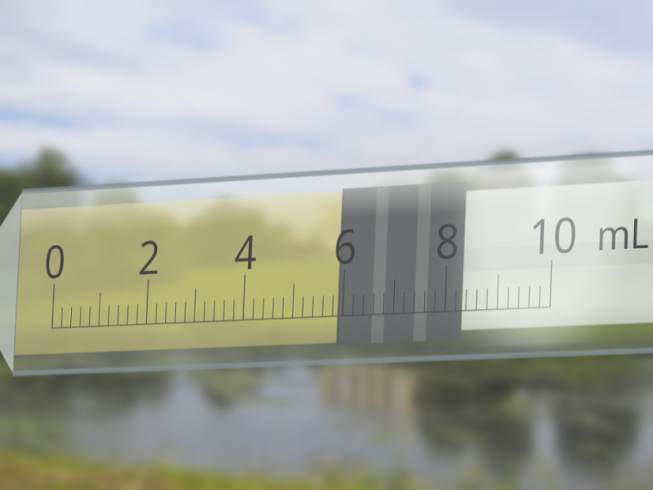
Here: 5.9 mL
